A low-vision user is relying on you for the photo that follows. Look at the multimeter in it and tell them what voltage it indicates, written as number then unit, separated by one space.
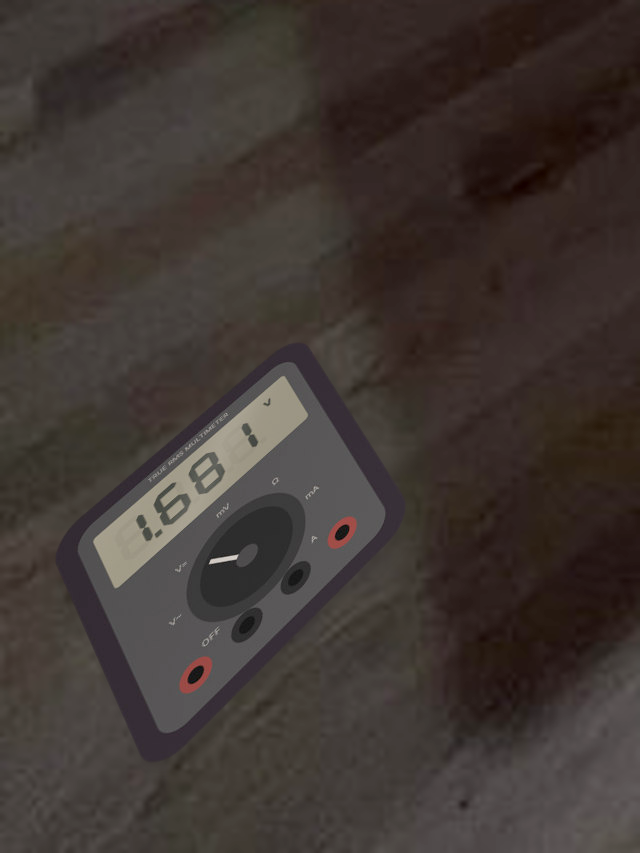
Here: 1.681 V
